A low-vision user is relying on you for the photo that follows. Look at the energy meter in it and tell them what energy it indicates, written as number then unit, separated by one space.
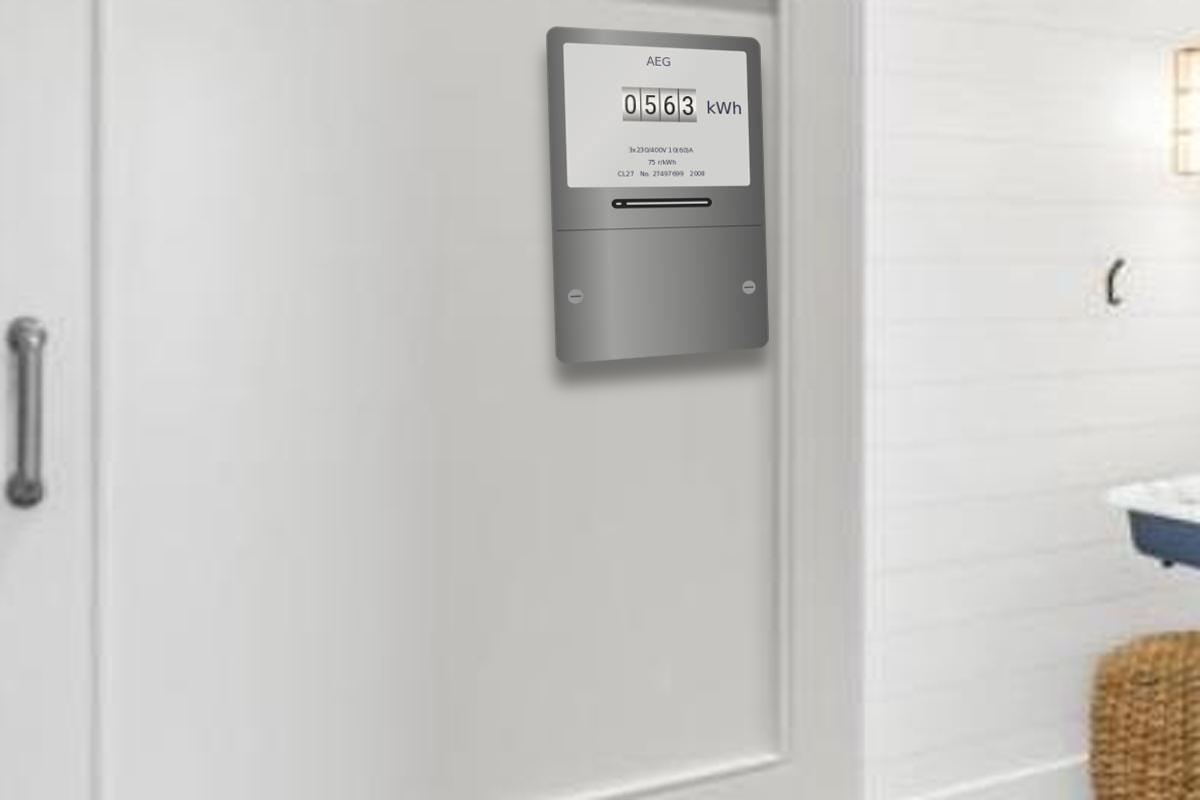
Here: 563 kWh
